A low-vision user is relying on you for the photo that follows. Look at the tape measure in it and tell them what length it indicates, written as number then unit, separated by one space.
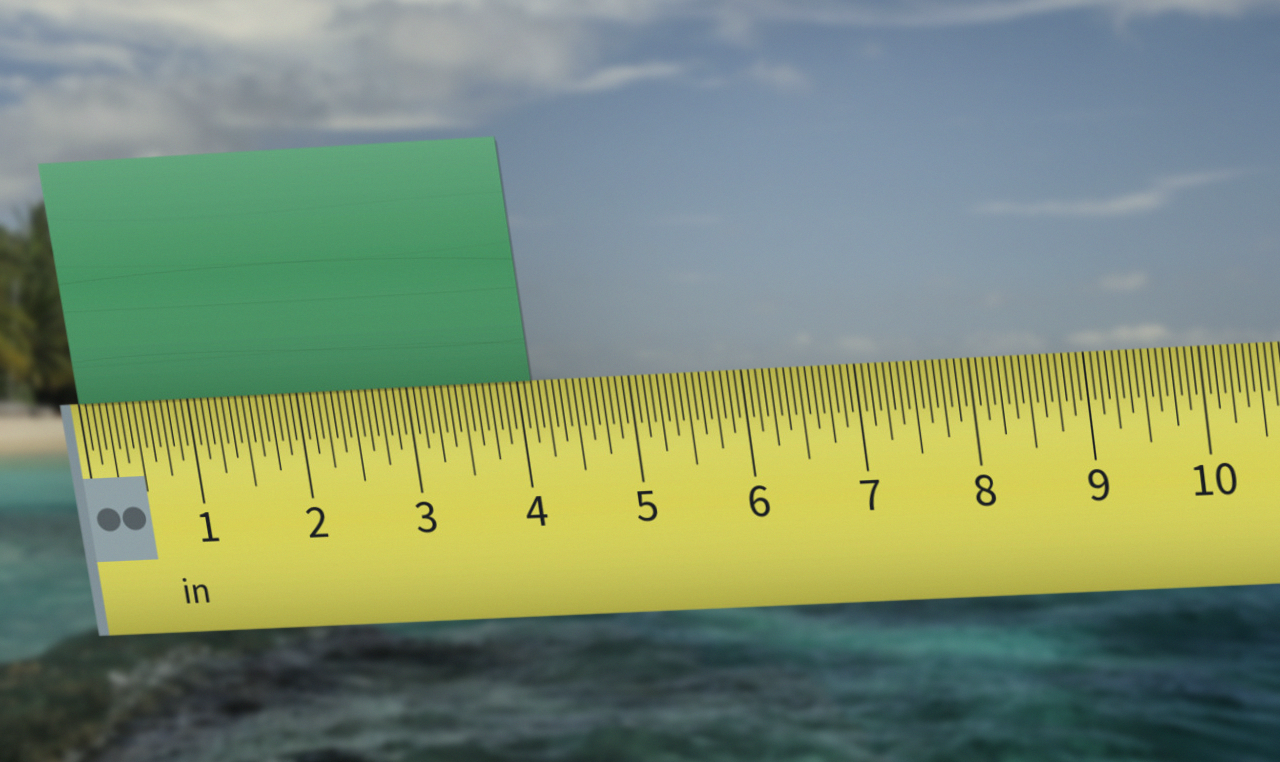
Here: 4.125 in
